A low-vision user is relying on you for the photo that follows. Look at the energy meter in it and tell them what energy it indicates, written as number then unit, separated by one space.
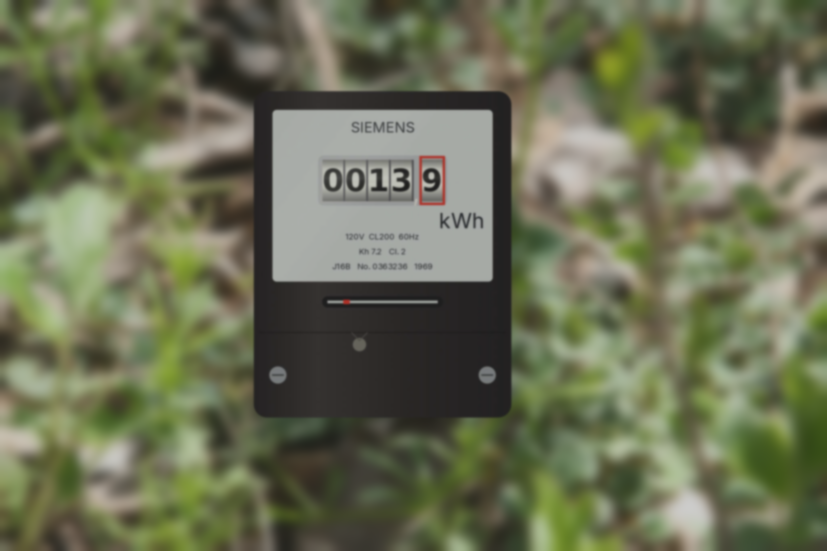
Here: 13.9 kWh
